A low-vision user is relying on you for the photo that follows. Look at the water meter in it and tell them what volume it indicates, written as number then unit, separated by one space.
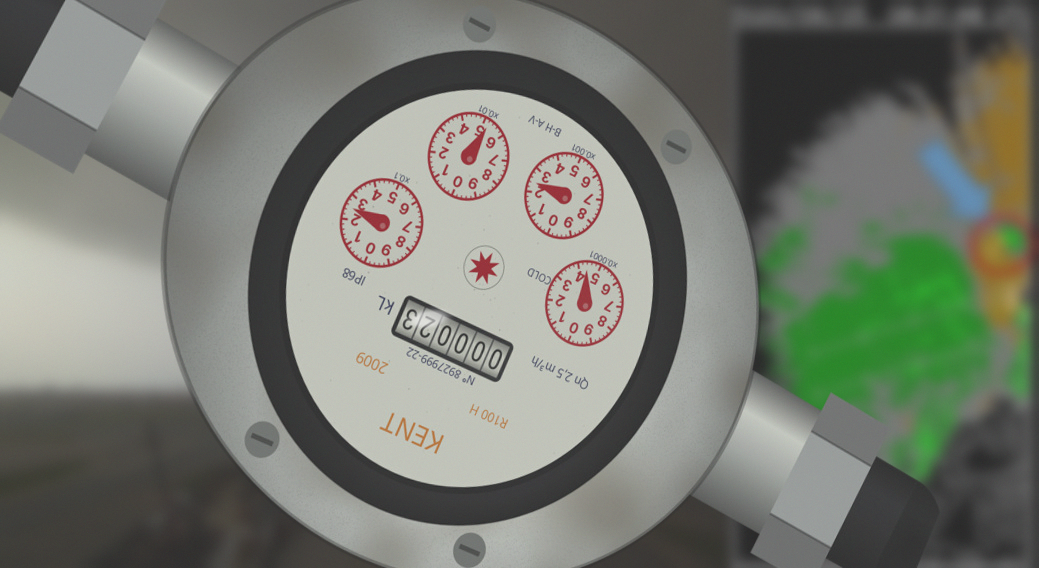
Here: 23.2524 kL
